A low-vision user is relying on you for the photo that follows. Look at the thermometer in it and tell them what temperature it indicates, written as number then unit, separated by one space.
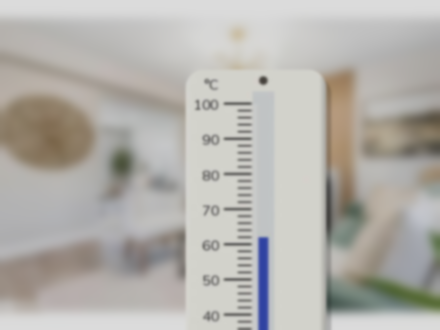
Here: 62 °C
